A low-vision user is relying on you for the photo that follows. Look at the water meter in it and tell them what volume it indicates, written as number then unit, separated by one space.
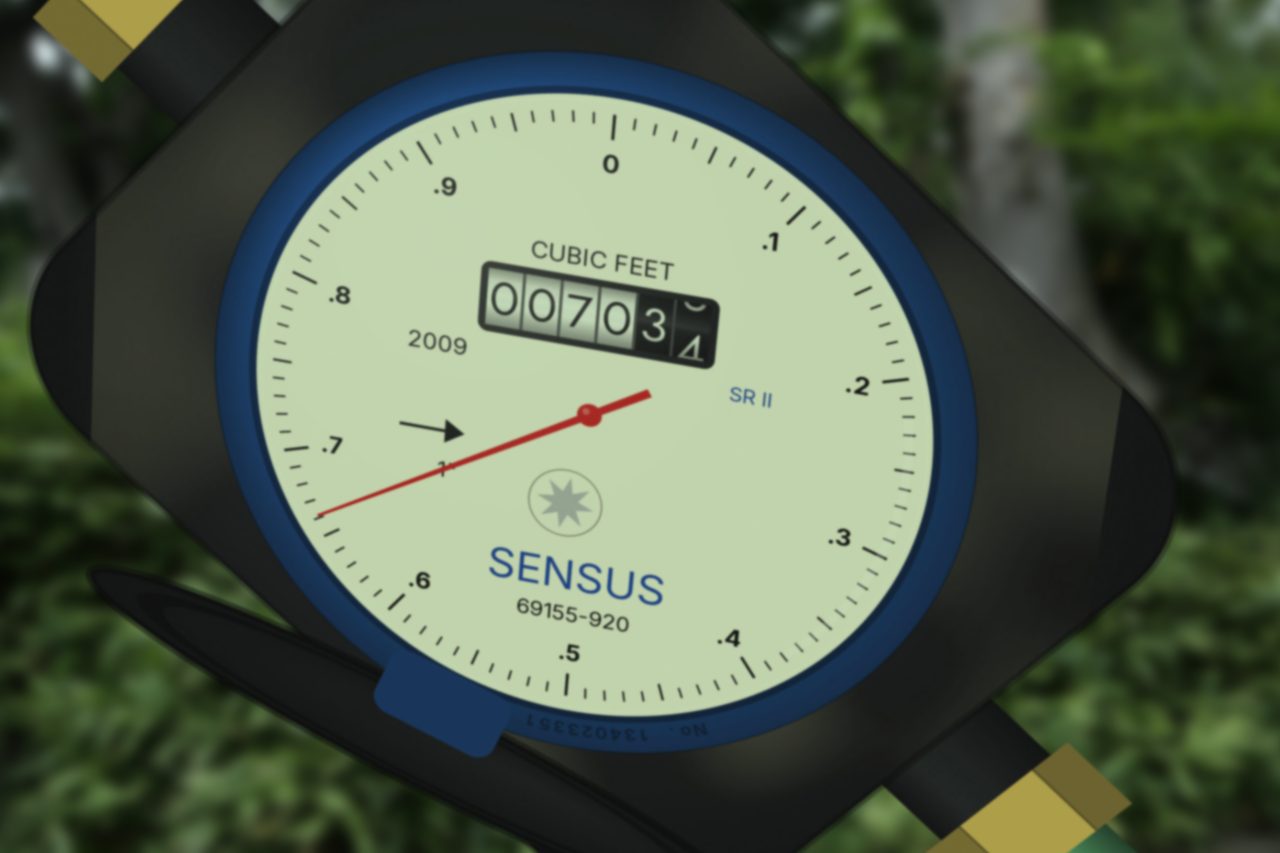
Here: 7033.66 ft³
